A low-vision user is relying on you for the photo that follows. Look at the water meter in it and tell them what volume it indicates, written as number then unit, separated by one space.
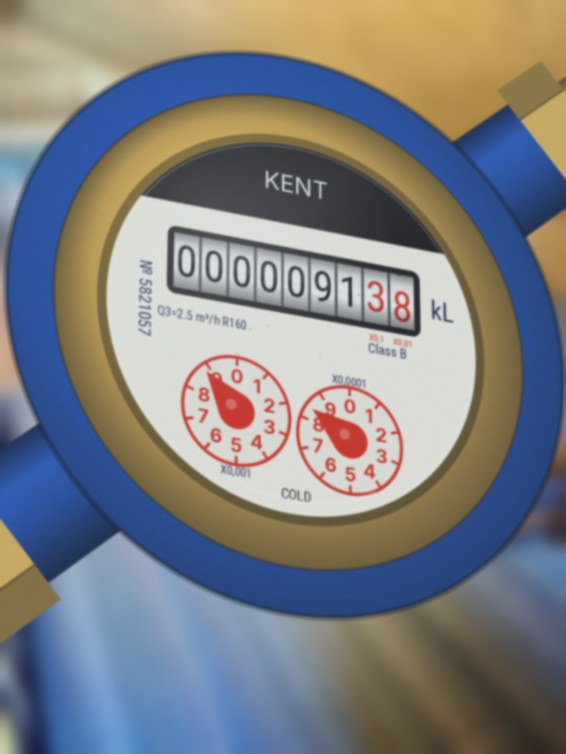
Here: 91.3788 kL
